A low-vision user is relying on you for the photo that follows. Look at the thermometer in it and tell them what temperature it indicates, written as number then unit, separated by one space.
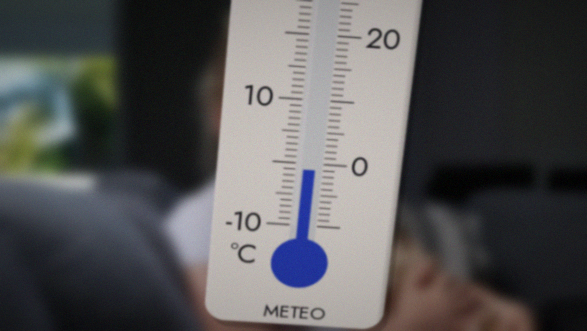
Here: -1 °C
